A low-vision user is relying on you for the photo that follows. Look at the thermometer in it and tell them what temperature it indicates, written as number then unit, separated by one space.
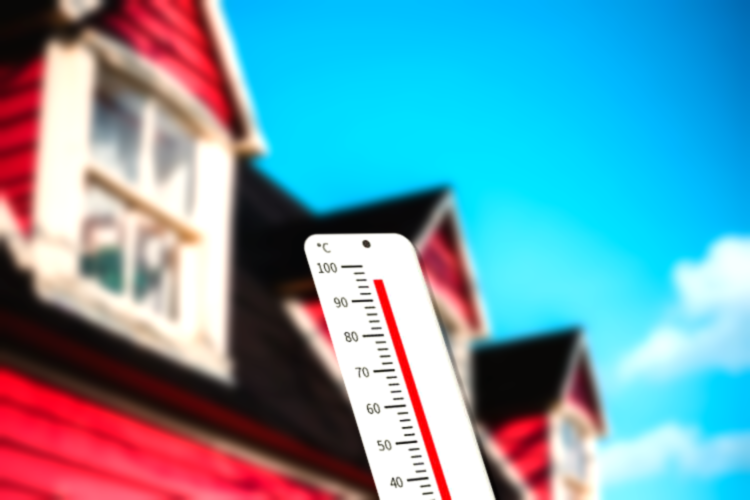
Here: 96 °C
